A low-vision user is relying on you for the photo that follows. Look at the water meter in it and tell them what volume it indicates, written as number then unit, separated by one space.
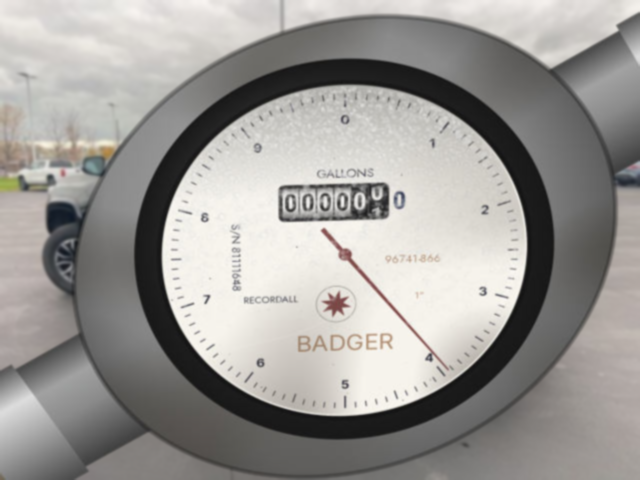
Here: 3.9 gal
